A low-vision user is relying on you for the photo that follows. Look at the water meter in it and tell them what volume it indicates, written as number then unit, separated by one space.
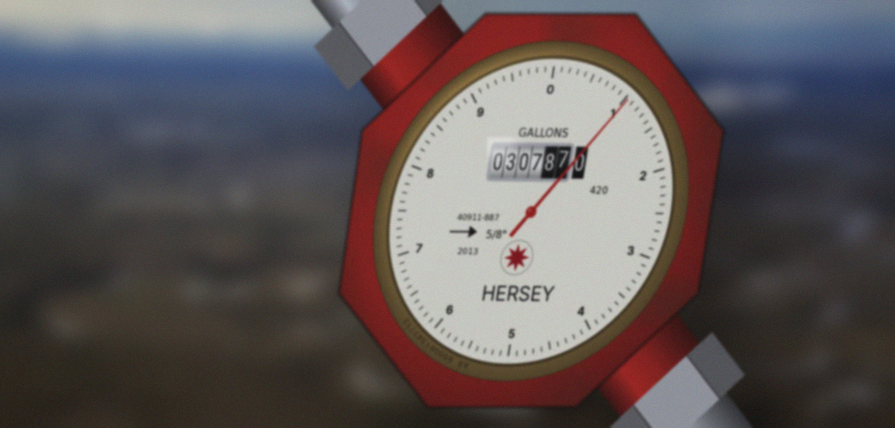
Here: 307871.0 gal
